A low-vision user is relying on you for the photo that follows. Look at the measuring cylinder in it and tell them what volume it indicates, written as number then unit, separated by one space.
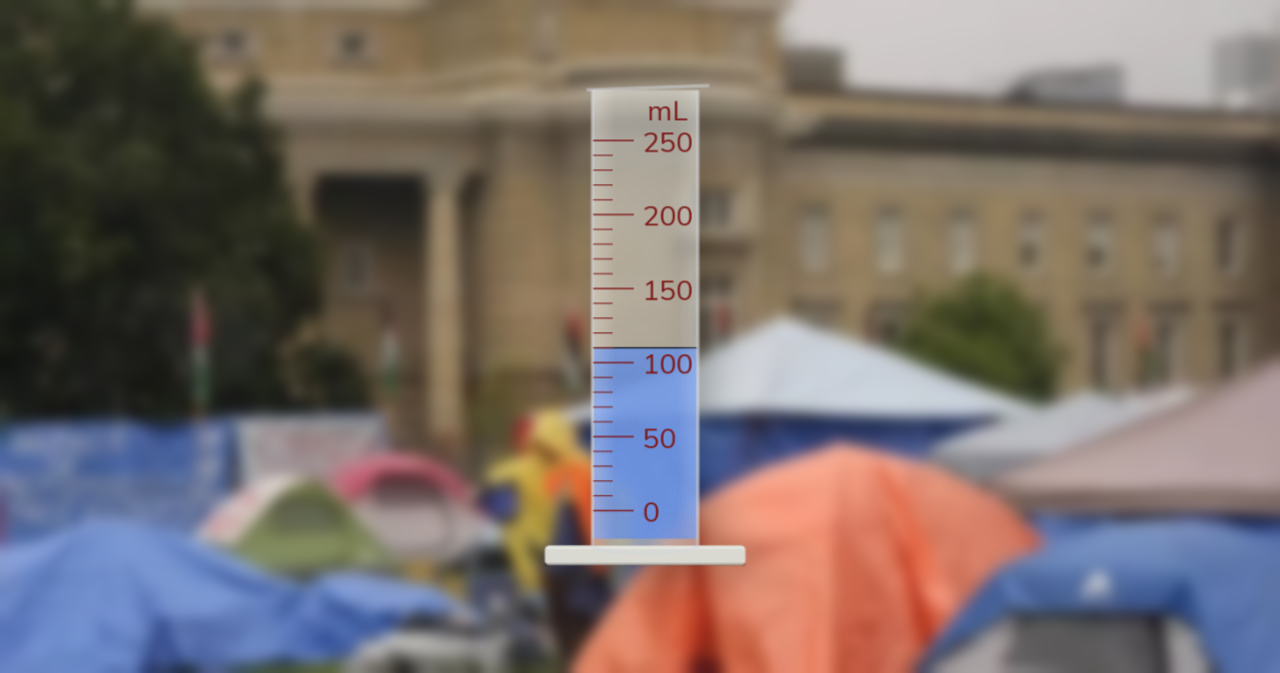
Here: 110 mL
